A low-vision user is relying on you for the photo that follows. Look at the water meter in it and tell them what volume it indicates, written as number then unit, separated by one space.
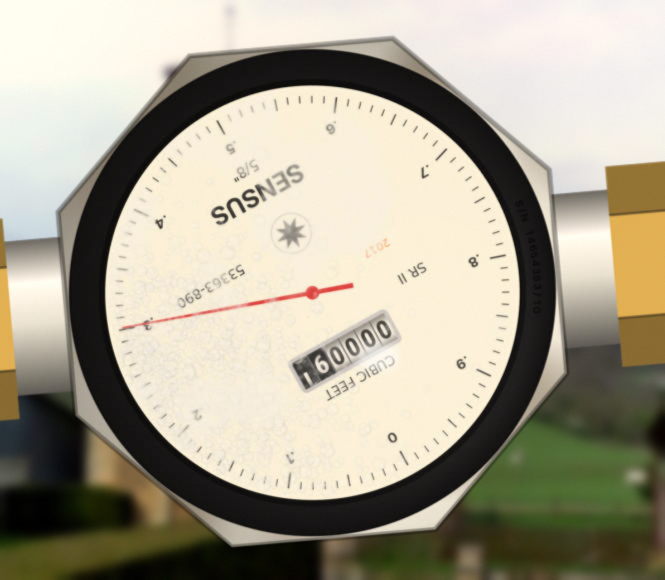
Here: 91.30 ft³
